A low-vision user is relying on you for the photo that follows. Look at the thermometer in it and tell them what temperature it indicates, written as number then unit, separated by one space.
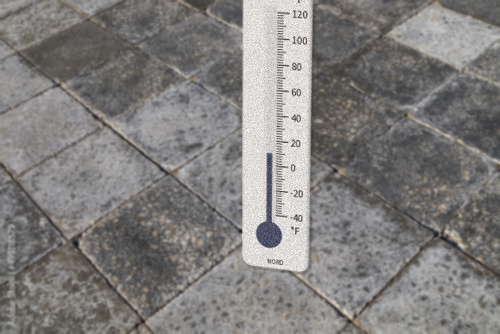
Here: 10 °F
